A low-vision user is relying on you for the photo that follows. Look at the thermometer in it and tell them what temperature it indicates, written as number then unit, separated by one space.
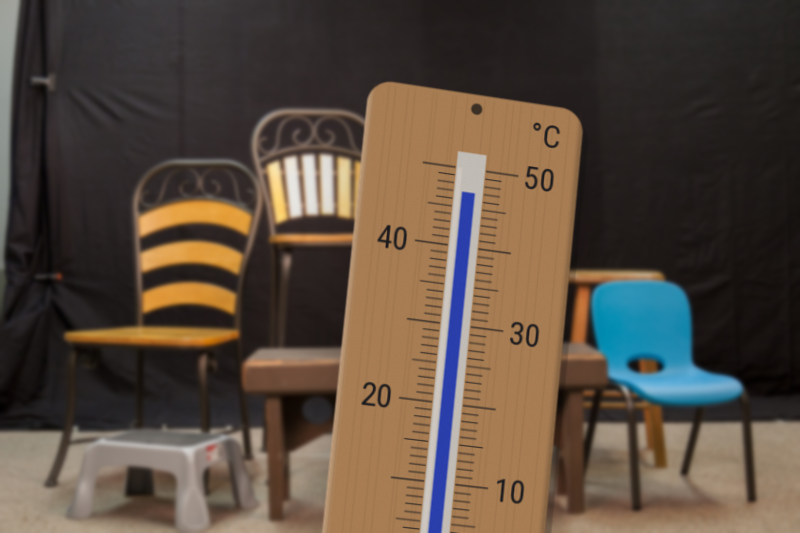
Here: 47 °C
